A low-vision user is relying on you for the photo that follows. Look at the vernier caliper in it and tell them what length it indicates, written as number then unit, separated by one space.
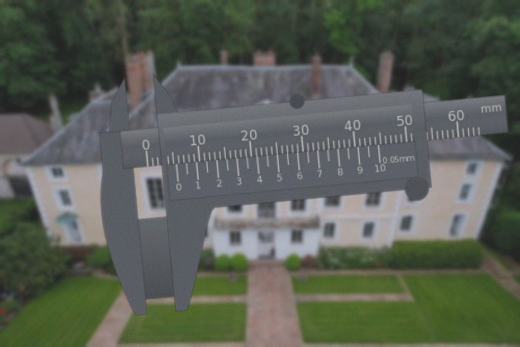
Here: 5.5 mm
